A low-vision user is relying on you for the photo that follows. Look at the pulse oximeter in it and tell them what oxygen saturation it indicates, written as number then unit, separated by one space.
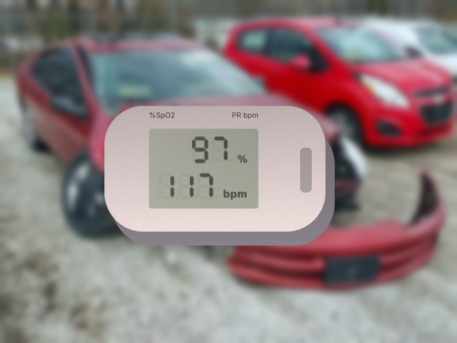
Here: 97 %
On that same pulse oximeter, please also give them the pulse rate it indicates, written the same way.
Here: 117 bpm
